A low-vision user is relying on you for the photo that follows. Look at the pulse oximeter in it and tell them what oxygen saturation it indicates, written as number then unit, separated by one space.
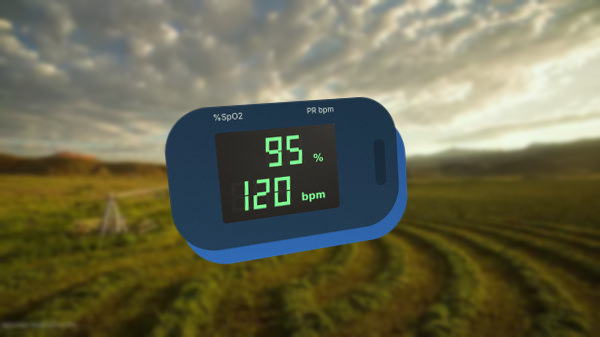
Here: 95 %
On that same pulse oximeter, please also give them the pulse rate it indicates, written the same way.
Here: 120 bpm
